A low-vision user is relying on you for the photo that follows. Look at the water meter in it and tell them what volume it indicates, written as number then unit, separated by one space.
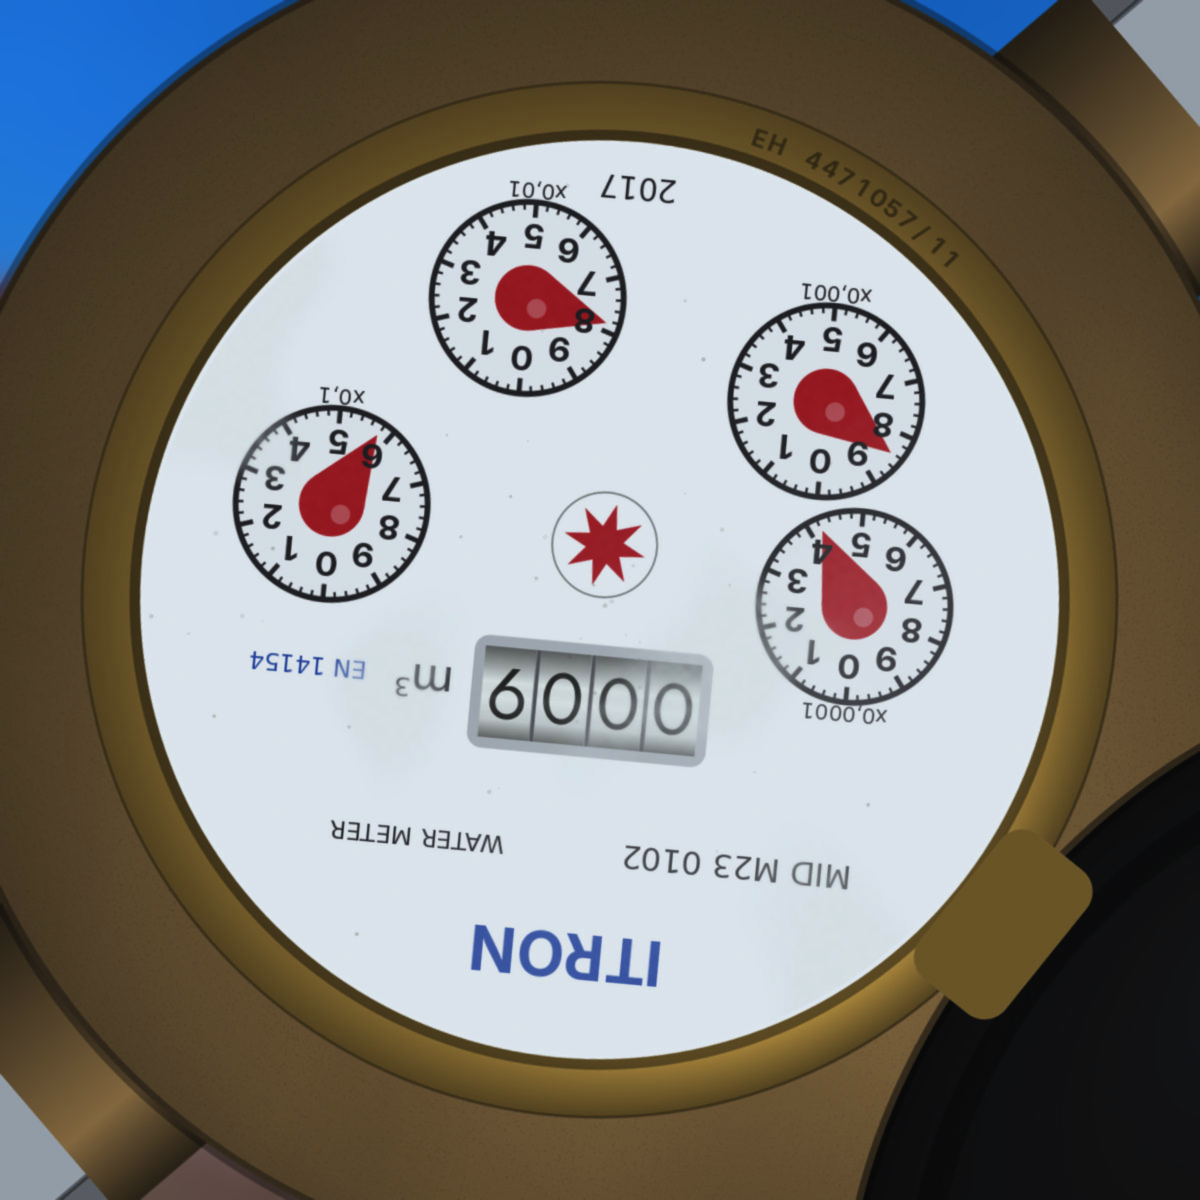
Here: 9.5784 m³
